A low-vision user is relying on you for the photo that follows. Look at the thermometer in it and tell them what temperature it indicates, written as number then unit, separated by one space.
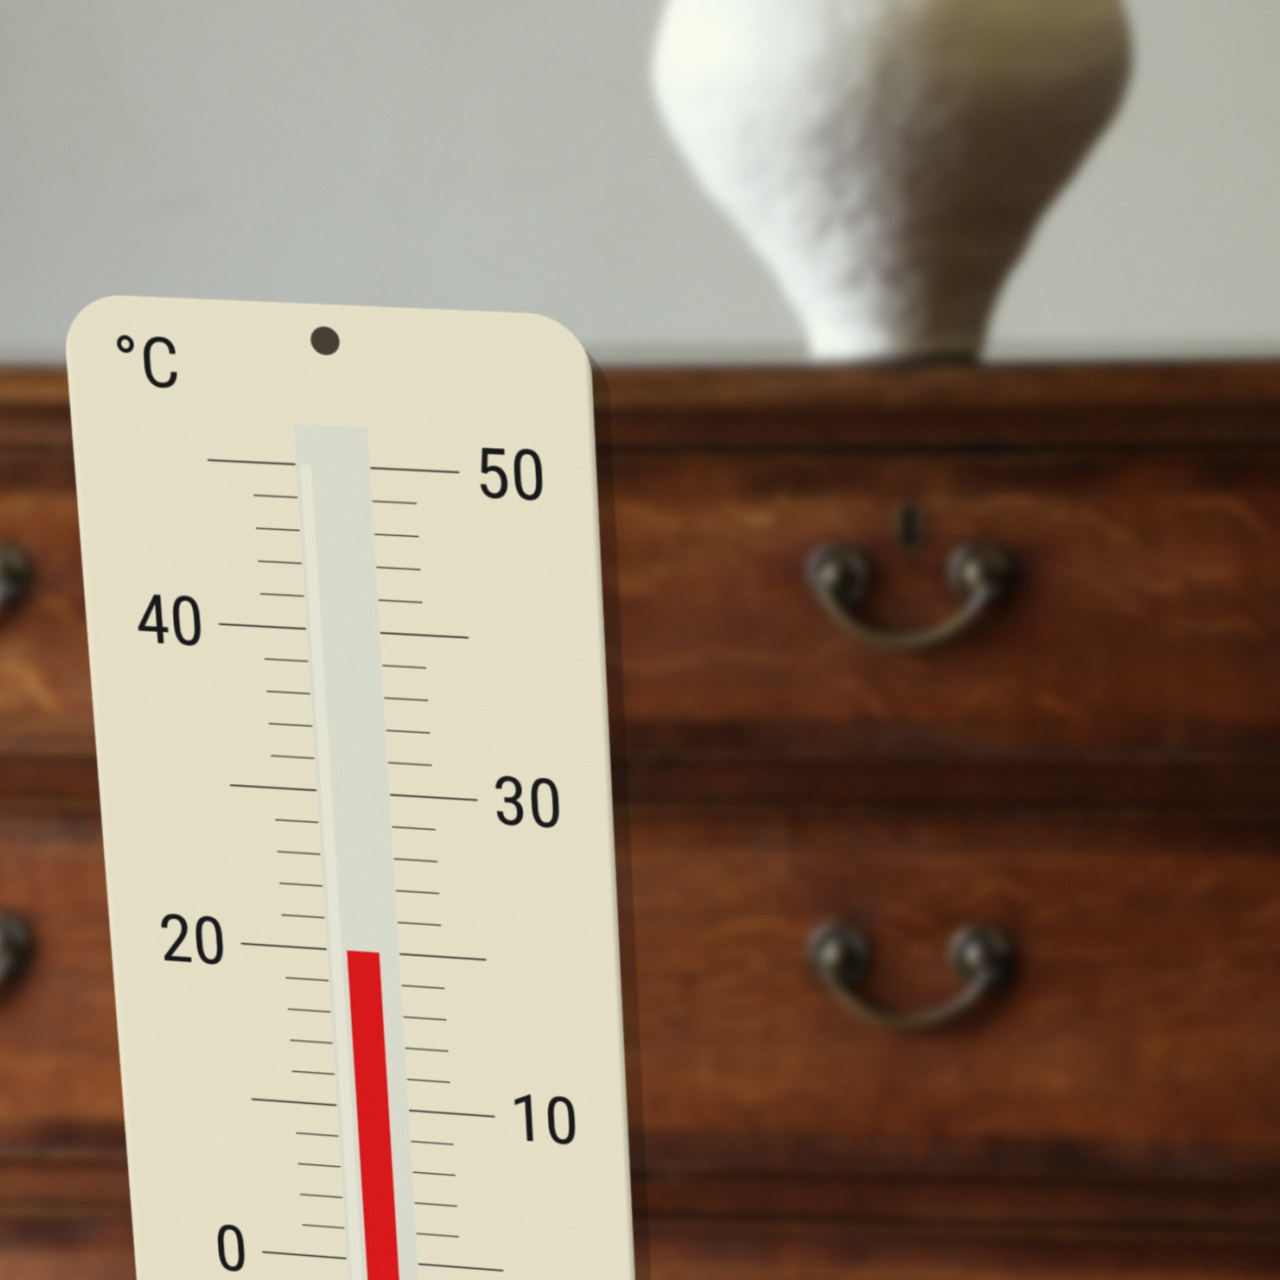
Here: 20 °C
